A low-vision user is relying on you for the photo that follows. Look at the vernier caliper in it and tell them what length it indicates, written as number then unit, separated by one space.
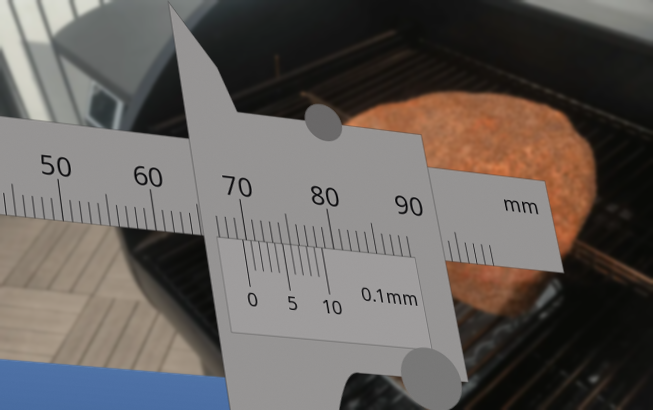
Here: 69.6 mm
